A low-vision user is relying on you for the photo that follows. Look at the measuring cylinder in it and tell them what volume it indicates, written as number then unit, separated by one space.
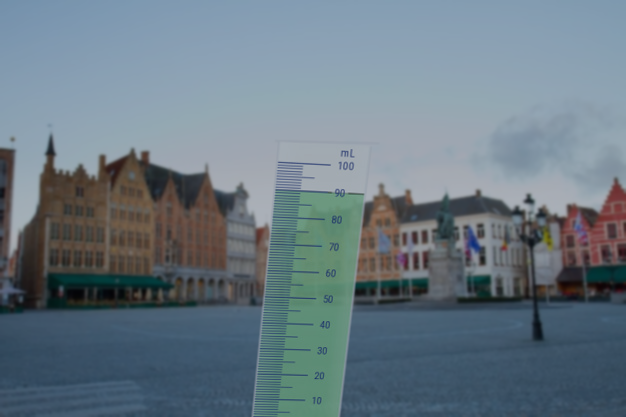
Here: 90 mL
